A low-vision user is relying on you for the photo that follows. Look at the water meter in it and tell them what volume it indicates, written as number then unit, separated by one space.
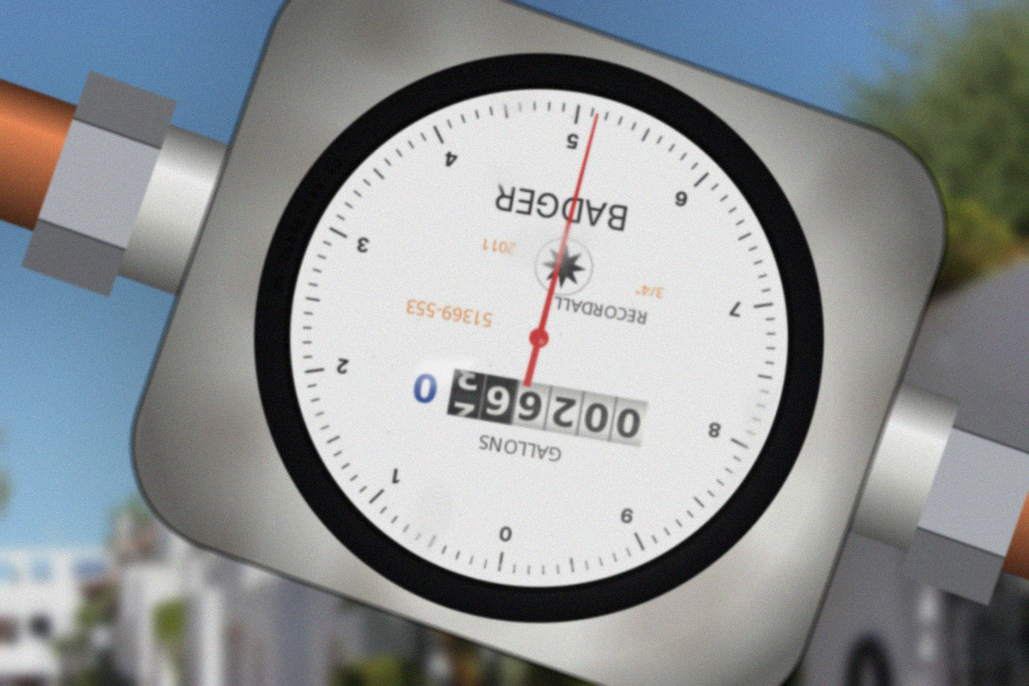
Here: 26625.1 gal
